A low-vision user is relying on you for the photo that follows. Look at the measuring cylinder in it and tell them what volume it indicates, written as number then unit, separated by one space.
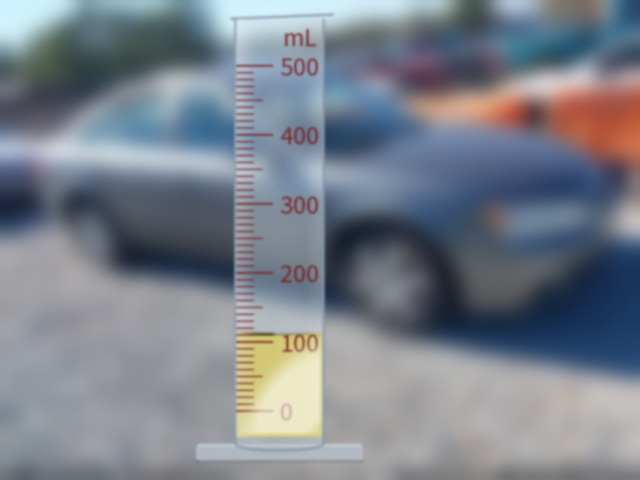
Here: 110 mL
